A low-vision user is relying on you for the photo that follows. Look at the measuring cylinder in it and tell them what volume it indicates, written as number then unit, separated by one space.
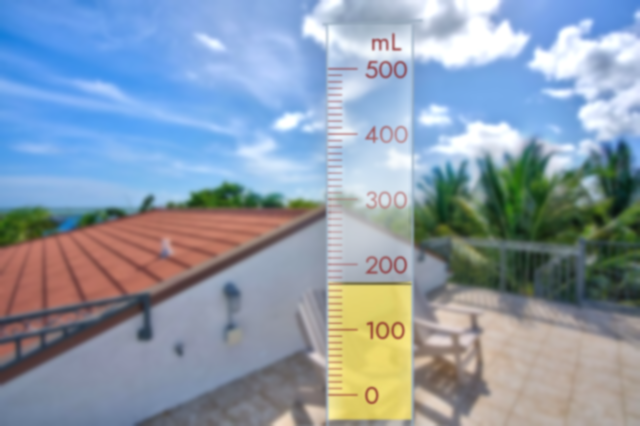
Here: 170 mL
